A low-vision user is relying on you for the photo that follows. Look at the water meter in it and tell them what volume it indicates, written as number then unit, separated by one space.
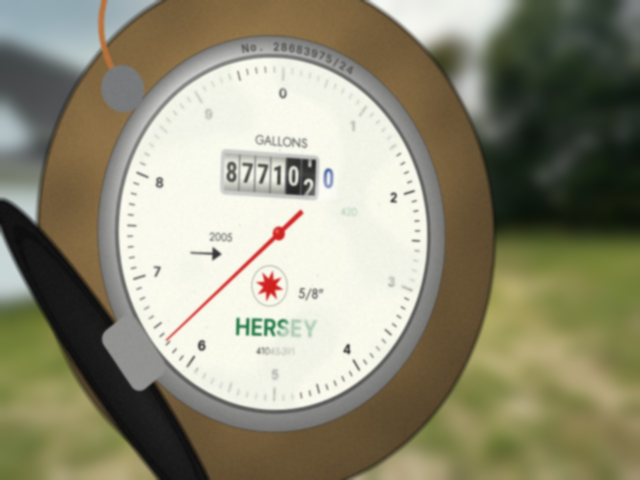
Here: 8771016.3 gal
